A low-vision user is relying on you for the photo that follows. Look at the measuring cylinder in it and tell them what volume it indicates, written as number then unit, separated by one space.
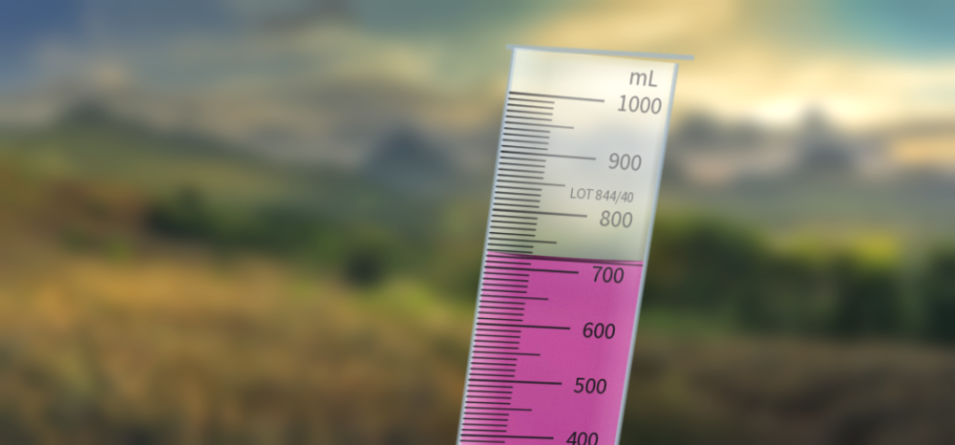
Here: 720 mL
